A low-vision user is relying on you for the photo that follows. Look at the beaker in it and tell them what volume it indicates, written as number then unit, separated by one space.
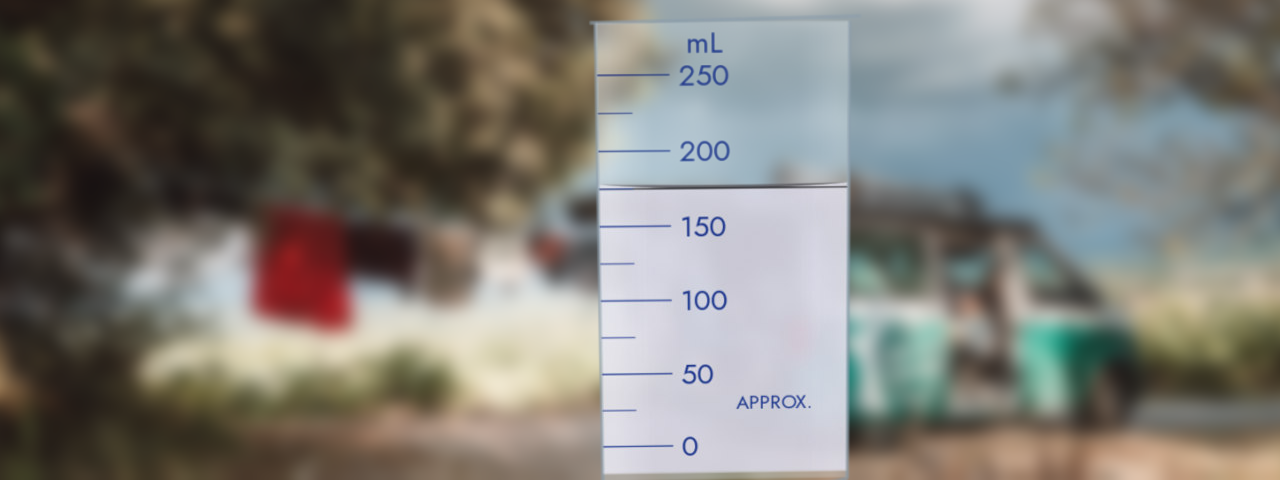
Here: 175 mL
